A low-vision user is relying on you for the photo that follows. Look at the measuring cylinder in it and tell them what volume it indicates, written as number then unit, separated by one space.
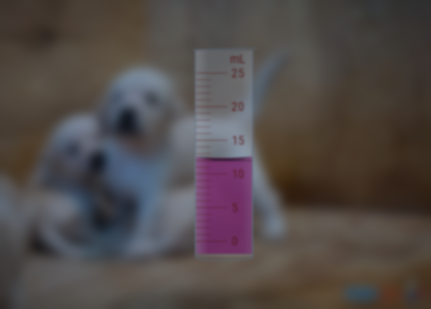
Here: 12 mL
